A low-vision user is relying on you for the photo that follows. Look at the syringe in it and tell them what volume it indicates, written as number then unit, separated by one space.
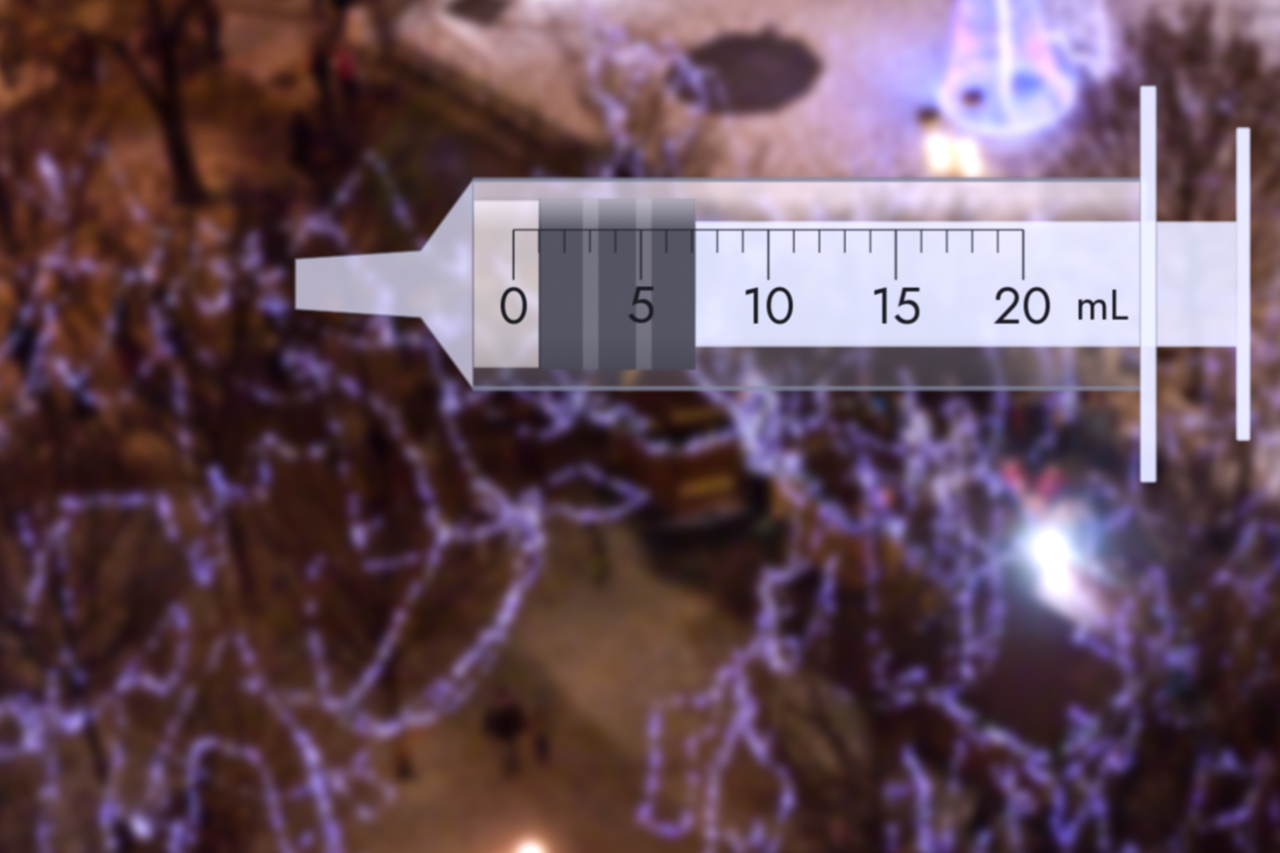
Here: 1 mL
